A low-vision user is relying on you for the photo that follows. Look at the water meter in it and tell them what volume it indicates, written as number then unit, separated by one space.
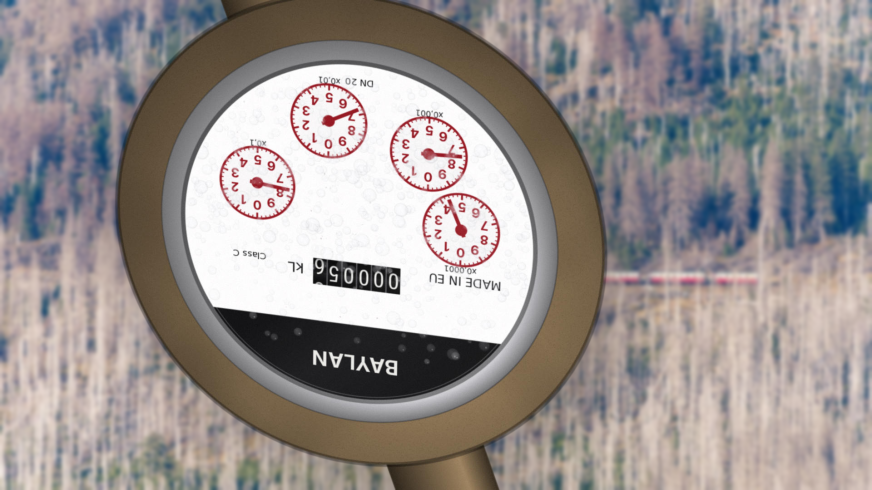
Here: 55.7674 kL
